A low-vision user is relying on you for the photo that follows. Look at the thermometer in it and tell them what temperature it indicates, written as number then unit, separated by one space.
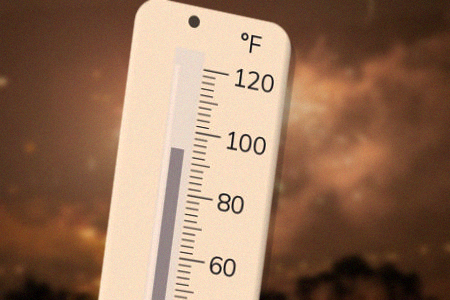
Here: 94 °F
